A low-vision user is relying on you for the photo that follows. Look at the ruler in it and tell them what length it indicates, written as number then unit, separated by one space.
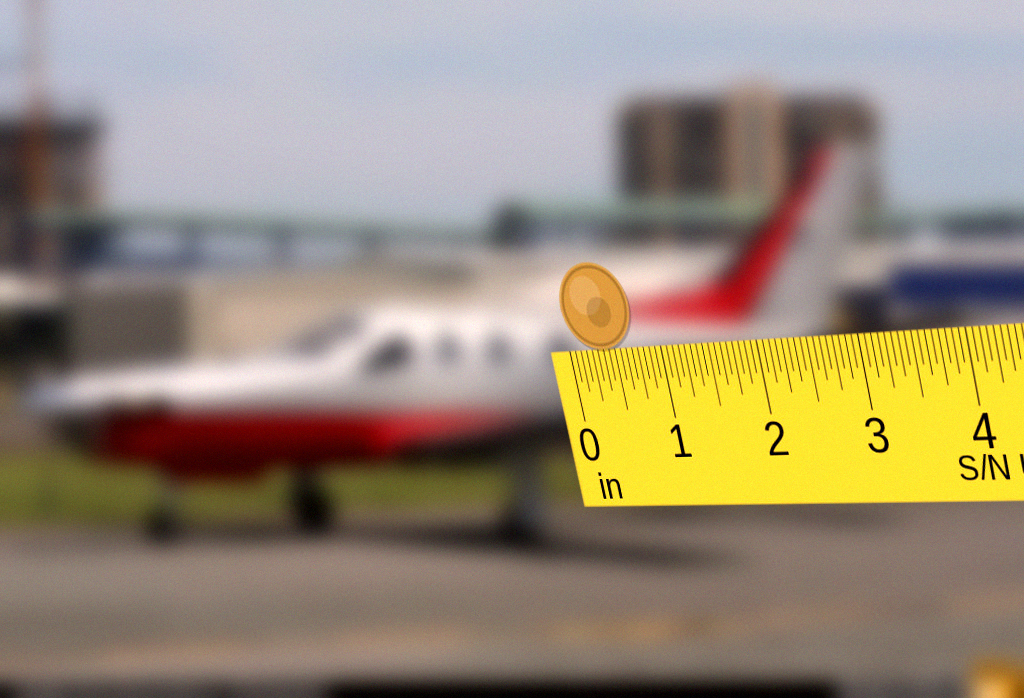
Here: 0.75 in
